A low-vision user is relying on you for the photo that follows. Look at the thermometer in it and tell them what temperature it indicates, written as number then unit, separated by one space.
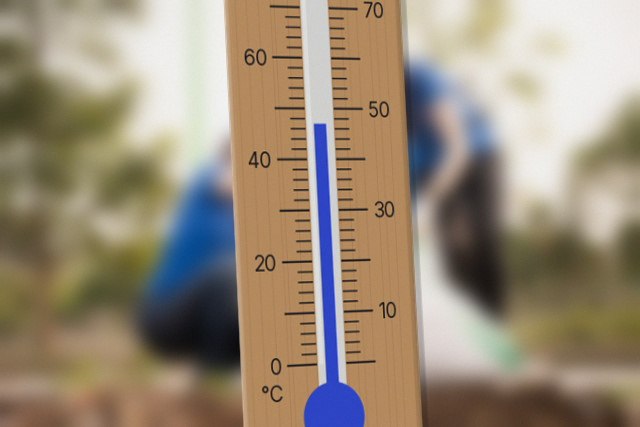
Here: 47 °C
